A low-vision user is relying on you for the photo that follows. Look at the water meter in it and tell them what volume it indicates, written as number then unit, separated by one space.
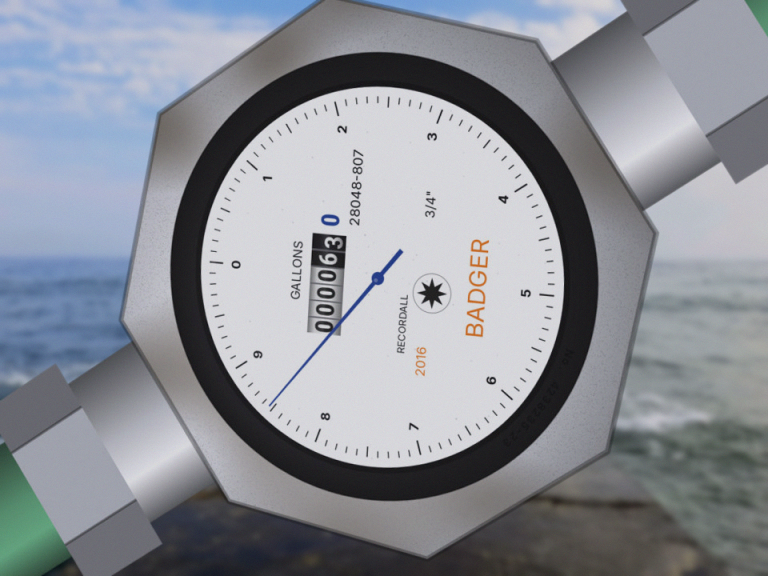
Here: 628.5 gal
